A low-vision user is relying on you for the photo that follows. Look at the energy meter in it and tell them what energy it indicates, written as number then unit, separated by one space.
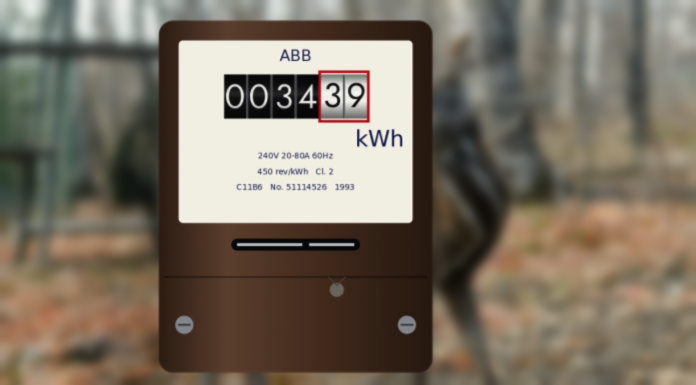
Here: 34.39 kWh
